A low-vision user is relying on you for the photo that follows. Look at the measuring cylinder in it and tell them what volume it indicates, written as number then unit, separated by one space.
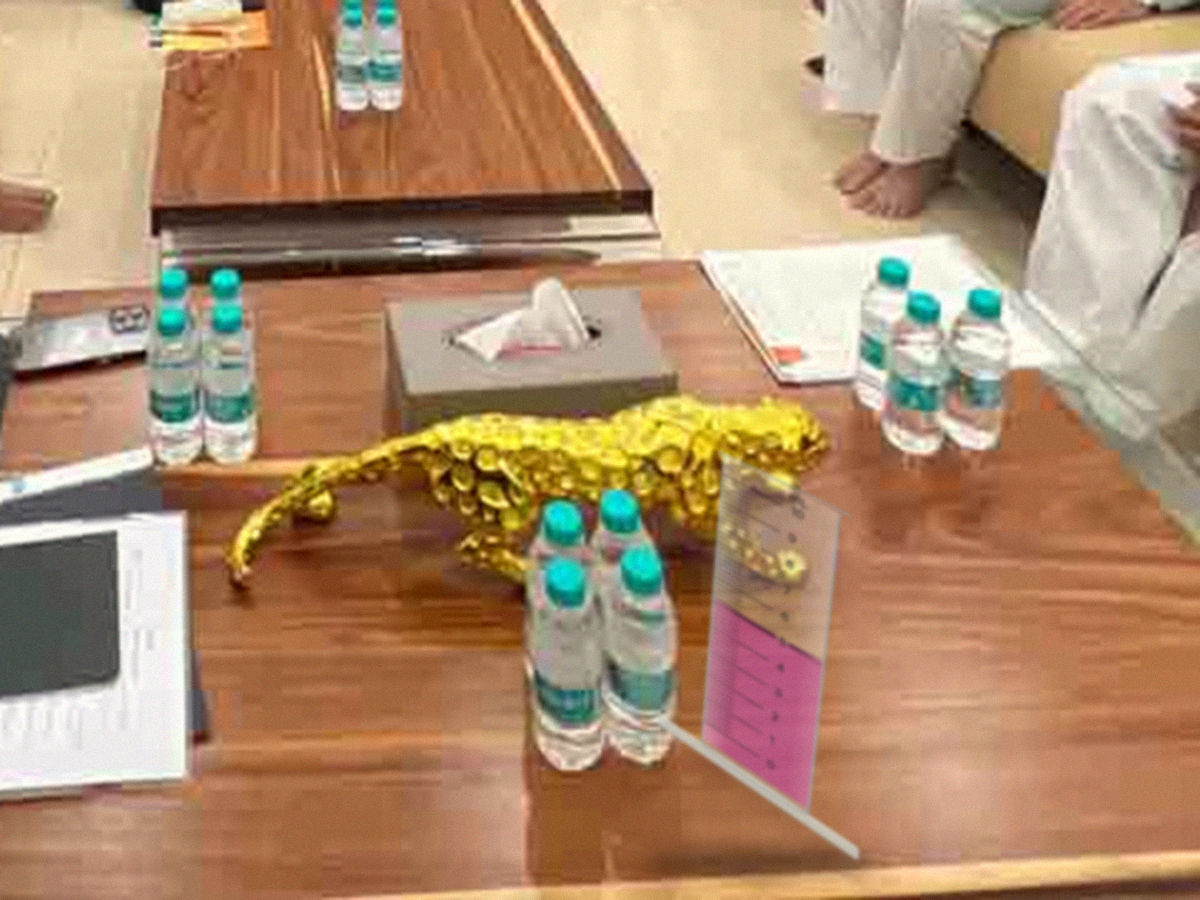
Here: 5 mL
